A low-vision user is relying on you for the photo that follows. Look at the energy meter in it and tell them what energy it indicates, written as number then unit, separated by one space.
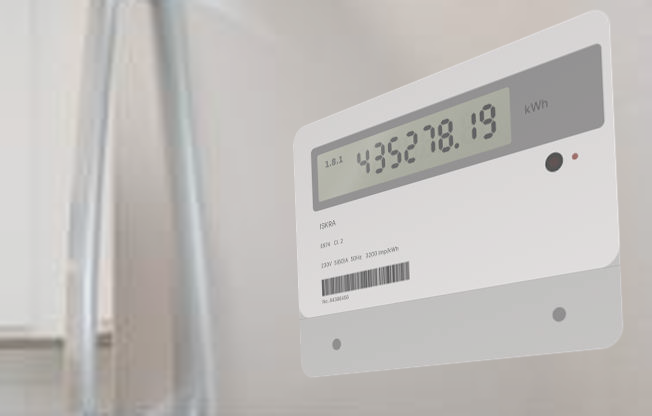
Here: 435278.19 kWh
